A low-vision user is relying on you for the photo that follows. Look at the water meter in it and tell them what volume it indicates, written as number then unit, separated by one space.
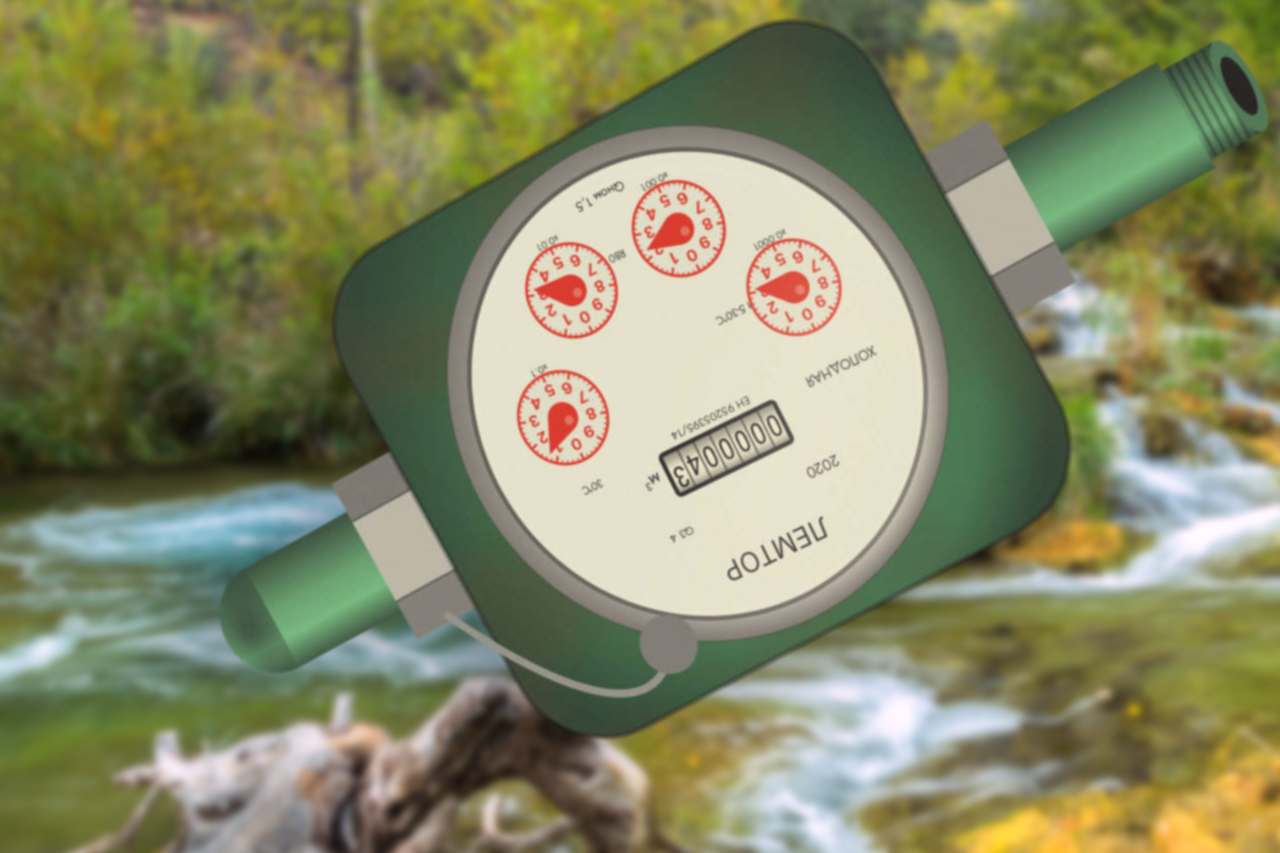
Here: 43.1323 m³
